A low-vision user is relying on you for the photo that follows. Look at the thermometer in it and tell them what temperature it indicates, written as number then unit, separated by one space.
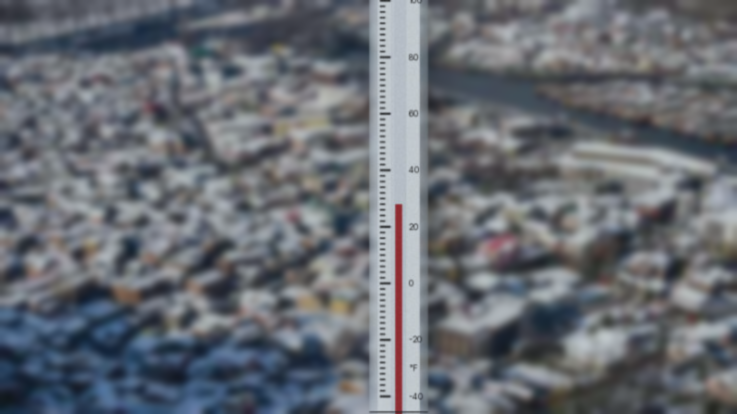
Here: 28 °F
